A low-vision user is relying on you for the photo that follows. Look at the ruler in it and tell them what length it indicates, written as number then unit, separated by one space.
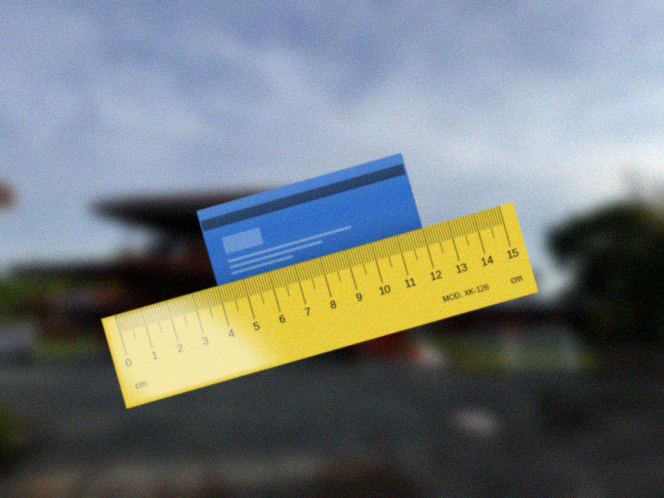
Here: 8 cm
